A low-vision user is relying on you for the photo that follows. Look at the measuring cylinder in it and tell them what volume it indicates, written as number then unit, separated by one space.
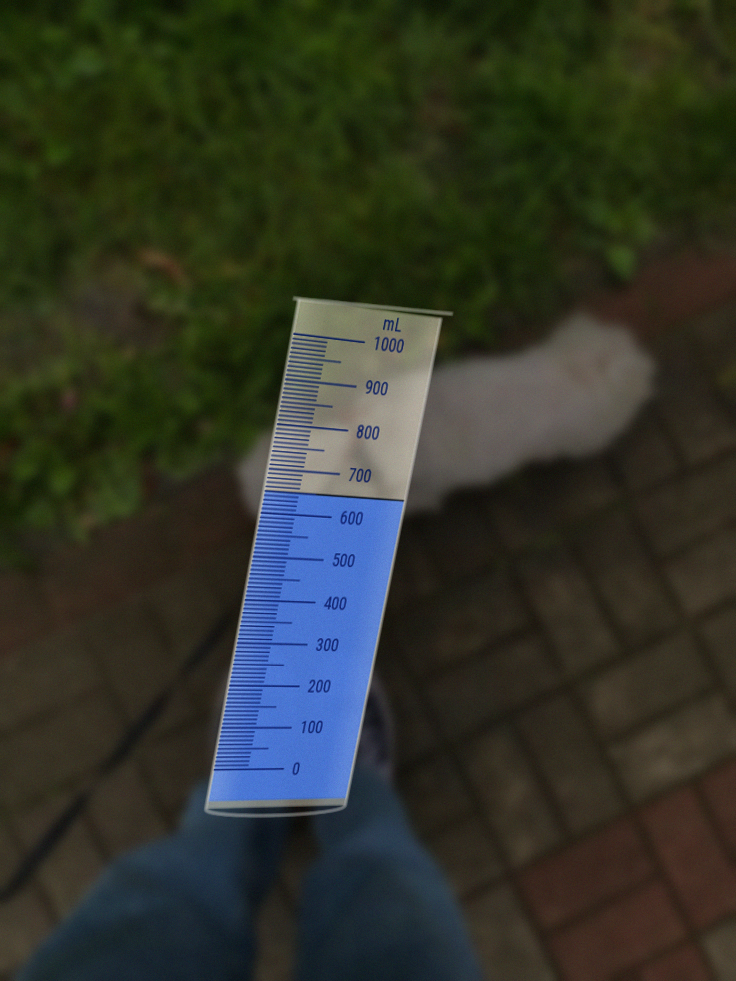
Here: 650 mL
